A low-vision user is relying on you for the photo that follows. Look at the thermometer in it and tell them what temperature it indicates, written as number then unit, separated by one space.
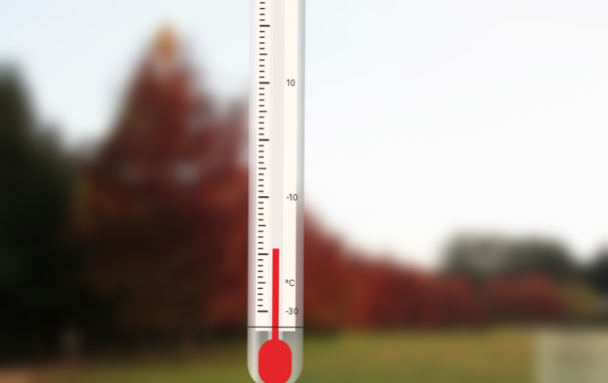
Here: -19 °C
